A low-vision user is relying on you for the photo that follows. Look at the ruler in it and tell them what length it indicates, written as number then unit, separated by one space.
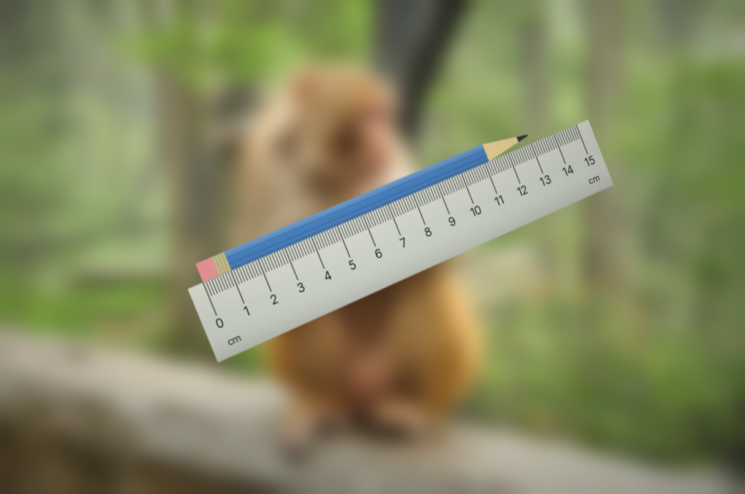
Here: 13 cm
